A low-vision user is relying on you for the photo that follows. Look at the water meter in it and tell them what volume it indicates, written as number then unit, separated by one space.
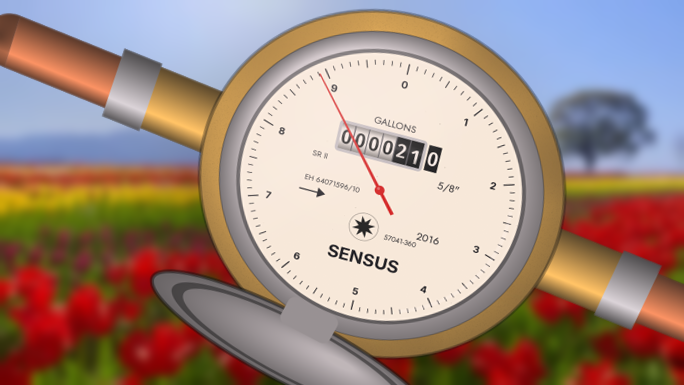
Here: 208.9 gal
